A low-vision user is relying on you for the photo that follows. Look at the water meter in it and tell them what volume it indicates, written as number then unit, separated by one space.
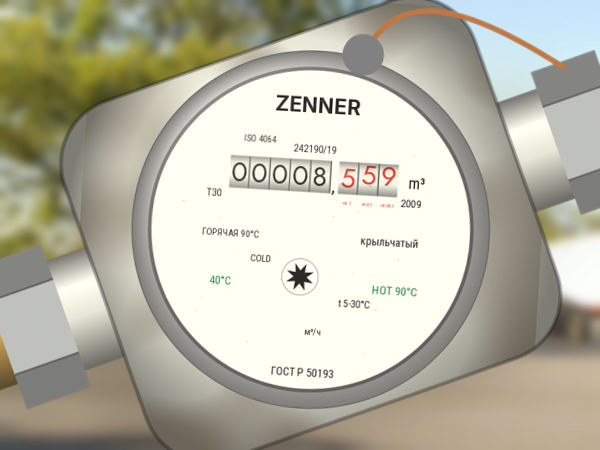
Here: 8.559 m³
